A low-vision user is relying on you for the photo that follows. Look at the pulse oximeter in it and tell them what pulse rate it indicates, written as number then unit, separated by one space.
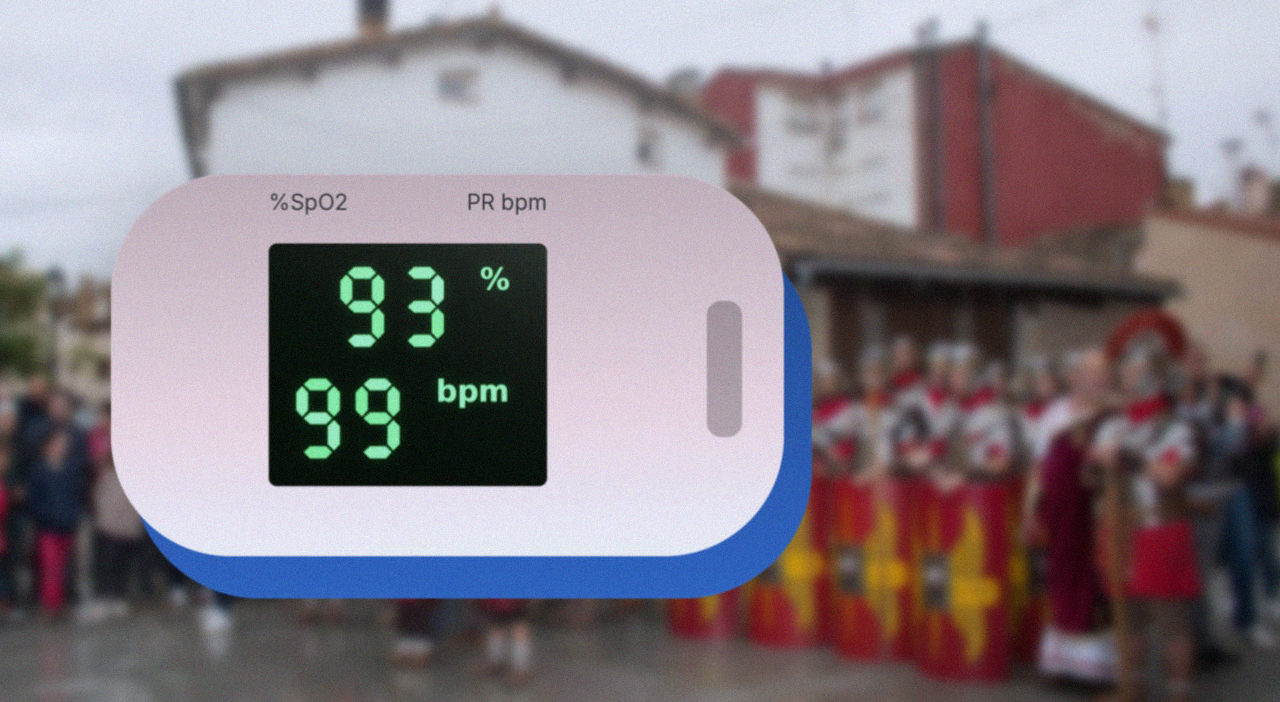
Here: 99 bpm
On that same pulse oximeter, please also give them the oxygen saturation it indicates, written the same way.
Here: 93 %
